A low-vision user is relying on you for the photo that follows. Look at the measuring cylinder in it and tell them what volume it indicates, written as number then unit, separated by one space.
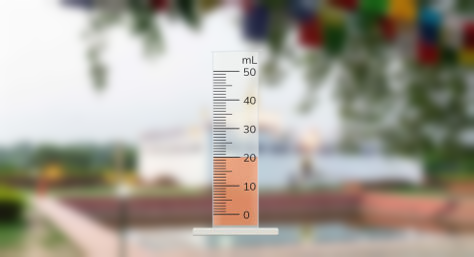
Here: 20 mL
